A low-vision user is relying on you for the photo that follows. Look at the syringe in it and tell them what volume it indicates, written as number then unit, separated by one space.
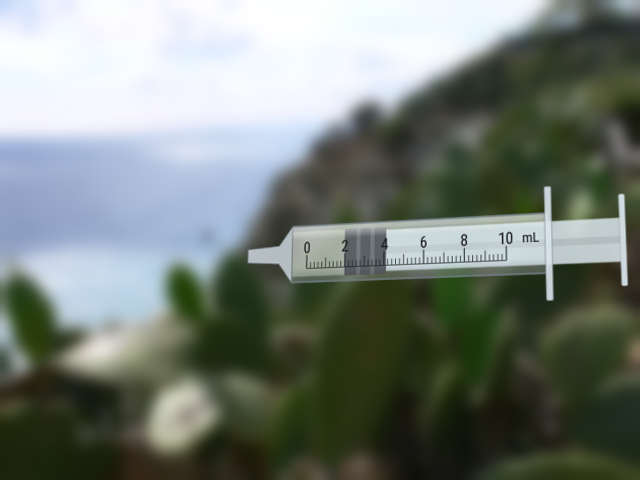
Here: 2 mL
